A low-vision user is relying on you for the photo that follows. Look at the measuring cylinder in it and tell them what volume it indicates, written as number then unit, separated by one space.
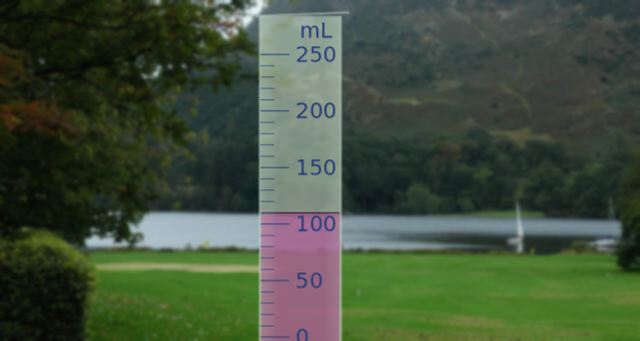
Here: 110 mL
